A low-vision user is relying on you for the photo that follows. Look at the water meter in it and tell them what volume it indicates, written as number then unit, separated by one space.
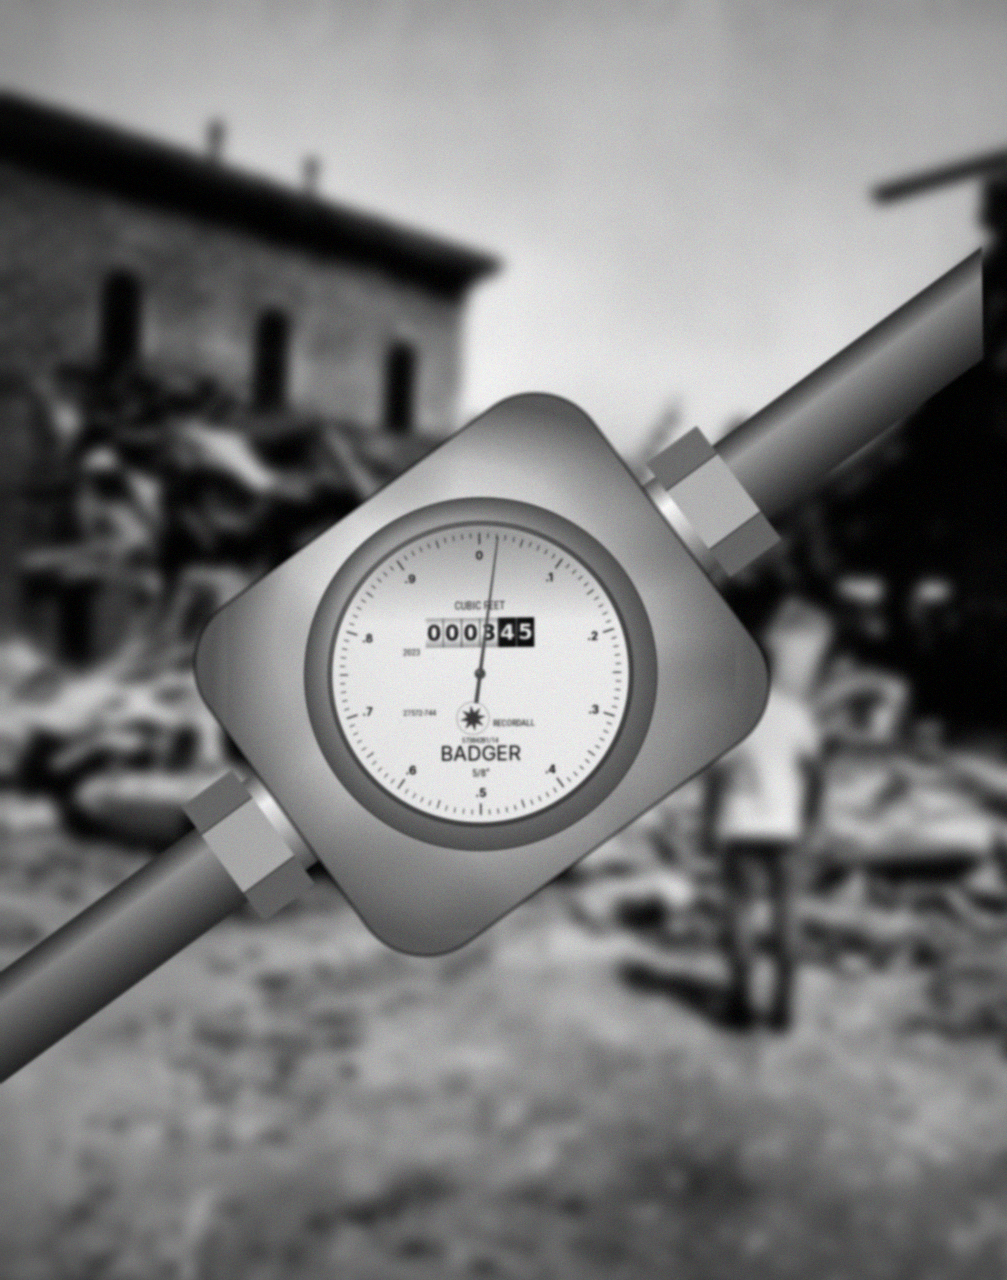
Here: 345.02 ft³
